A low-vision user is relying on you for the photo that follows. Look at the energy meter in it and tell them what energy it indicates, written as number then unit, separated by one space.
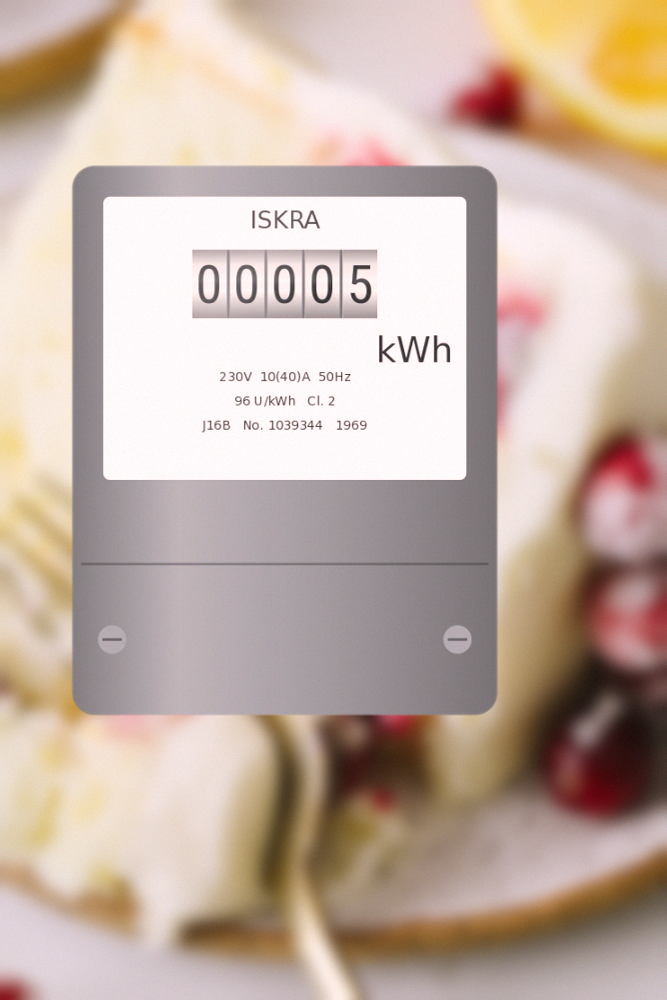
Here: 5 kWh
